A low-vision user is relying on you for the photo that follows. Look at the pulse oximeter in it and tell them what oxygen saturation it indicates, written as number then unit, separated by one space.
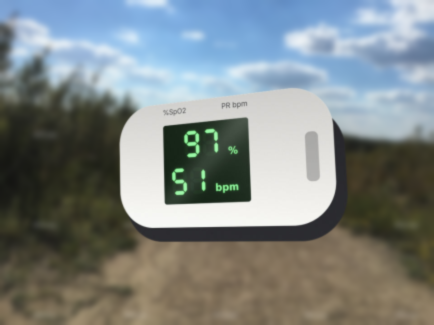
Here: 97 %
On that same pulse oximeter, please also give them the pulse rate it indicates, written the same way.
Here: 51 bpm
